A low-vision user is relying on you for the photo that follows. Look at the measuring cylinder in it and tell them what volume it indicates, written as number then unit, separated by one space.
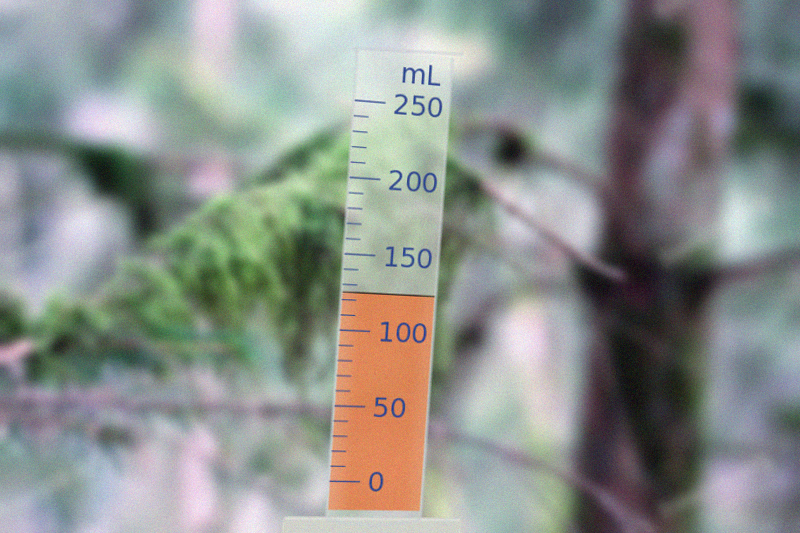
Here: 125 mL
